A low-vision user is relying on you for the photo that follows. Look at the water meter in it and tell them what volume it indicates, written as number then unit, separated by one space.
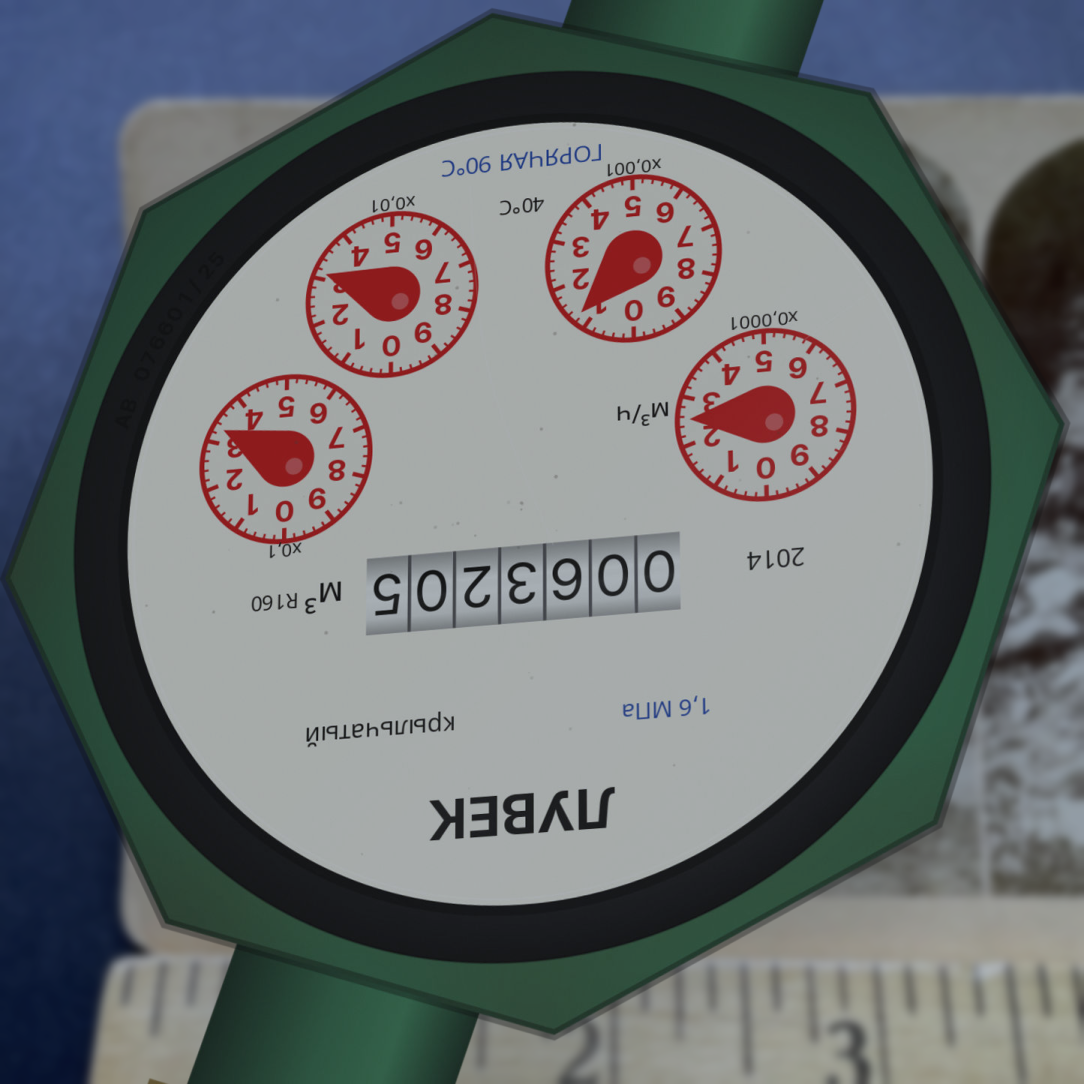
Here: 63205.3312 m³
